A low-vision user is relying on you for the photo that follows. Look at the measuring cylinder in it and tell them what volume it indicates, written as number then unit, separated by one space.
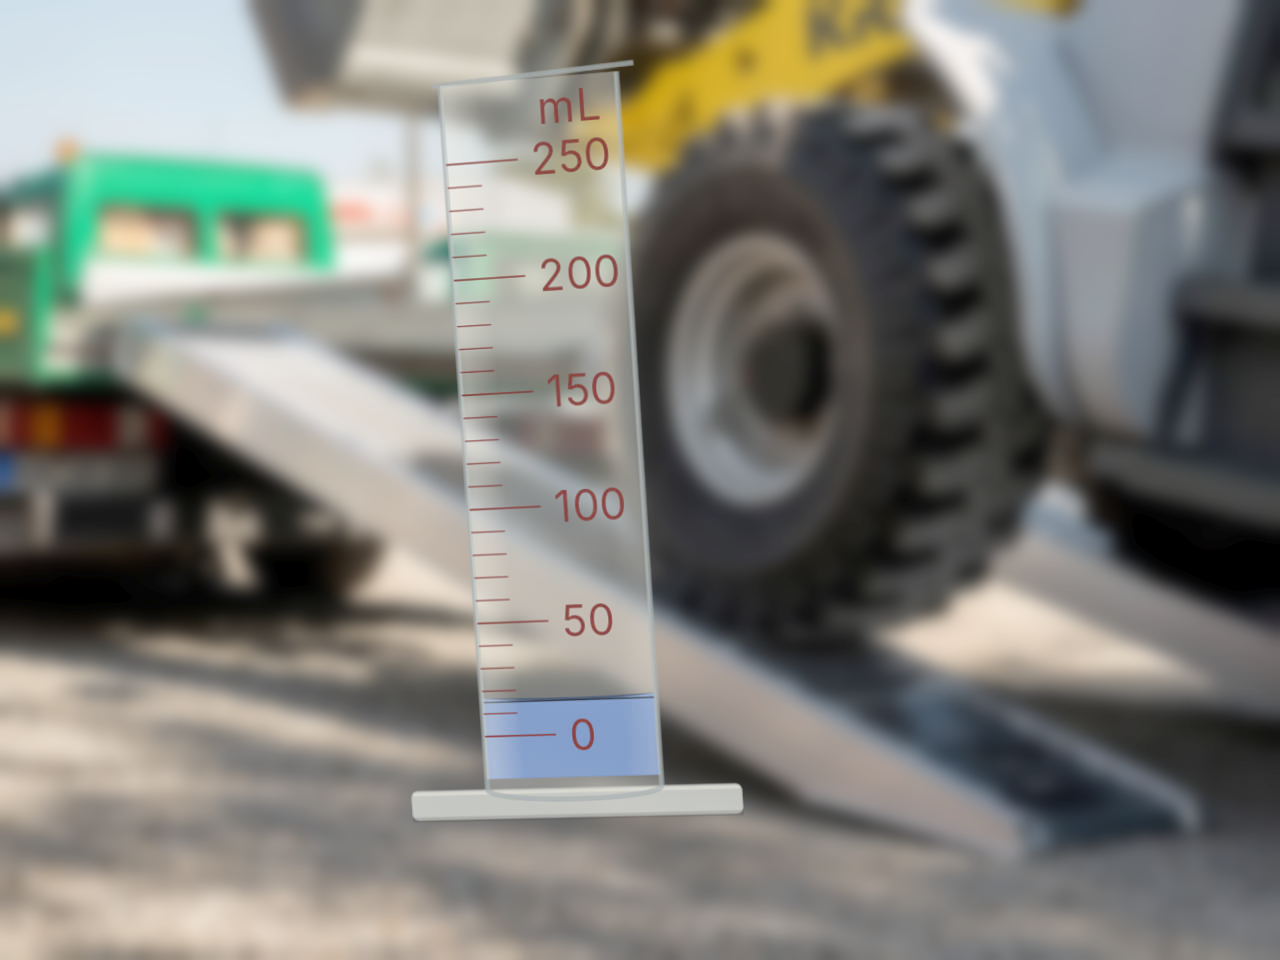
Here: 15 mL
